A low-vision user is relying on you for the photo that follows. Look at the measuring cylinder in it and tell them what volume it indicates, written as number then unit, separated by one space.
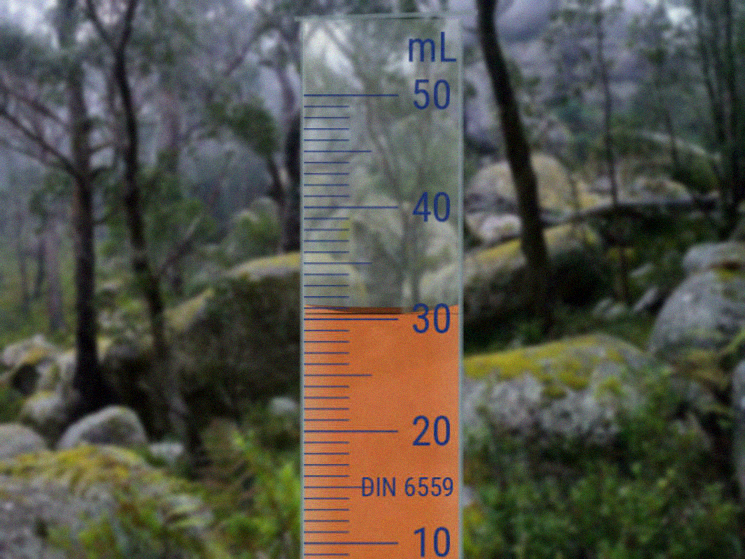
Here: 30.5 mL
